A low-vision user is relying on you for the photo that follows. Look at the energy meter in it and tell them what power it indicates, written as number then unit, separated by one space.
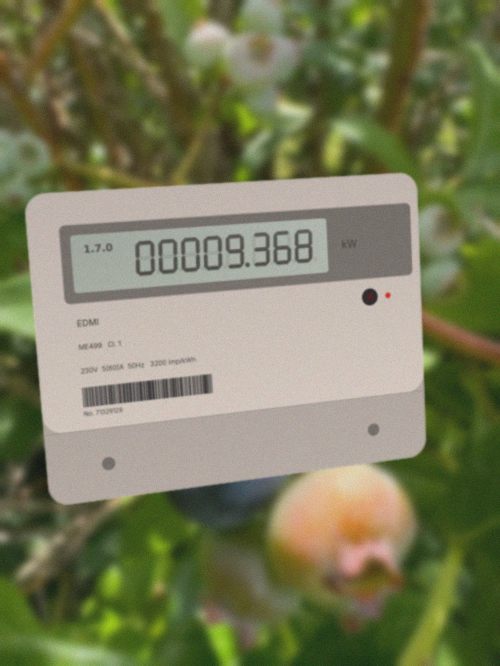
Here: 9.368 kW
